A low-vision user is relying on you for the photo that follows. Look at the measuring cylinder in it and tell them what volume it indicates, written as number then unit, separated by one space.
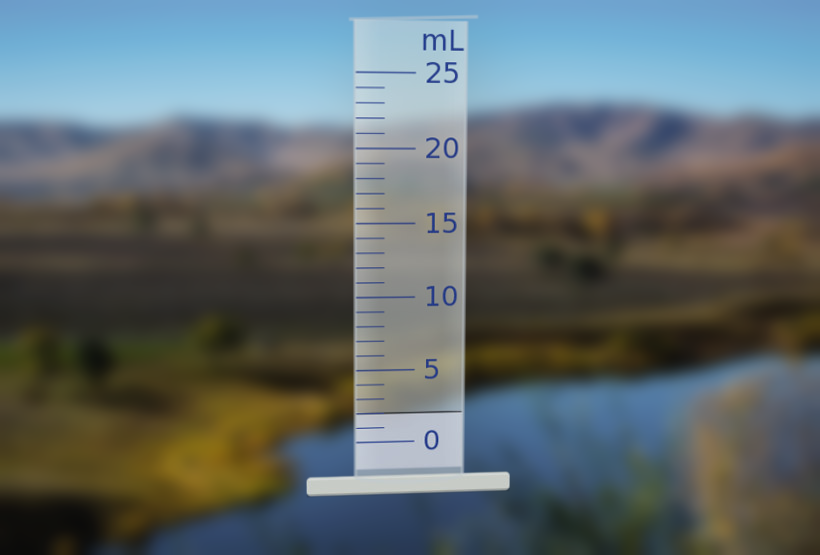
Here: 2 mL
